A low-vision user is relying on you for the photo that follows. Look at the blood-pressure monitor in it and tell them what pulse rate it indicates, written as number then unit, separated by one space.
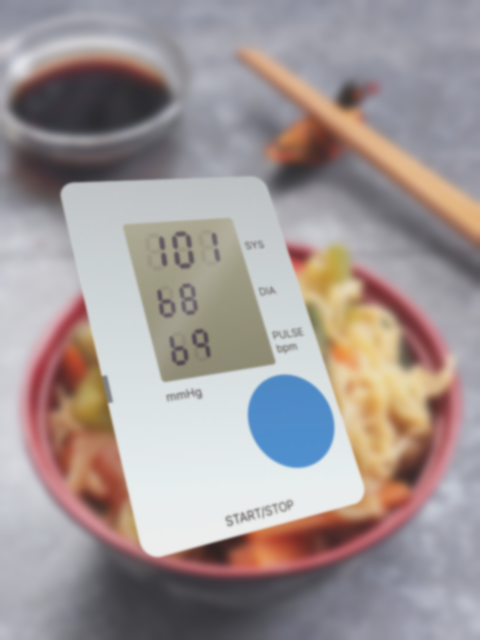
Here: 69 bpm
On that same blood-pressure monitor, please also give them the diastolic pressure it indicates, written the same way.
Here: 68 mmHg
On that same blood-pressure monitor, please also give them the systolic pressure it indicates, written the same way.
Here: 101 mmHg
